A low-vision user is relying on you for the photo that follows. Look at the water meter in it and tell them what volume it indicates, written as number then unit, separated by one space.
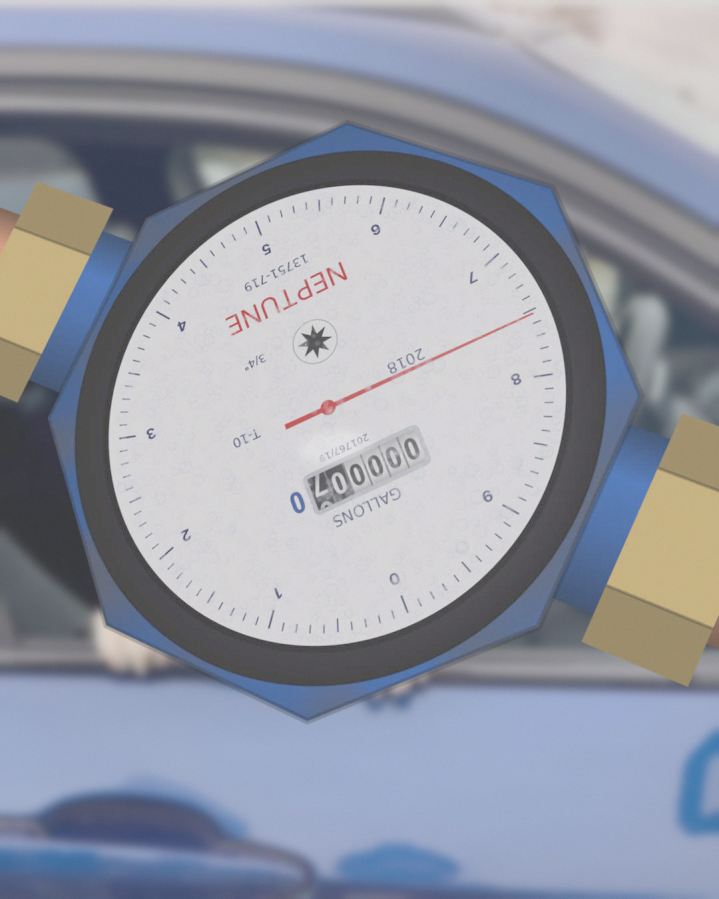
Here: 67.5 gal
